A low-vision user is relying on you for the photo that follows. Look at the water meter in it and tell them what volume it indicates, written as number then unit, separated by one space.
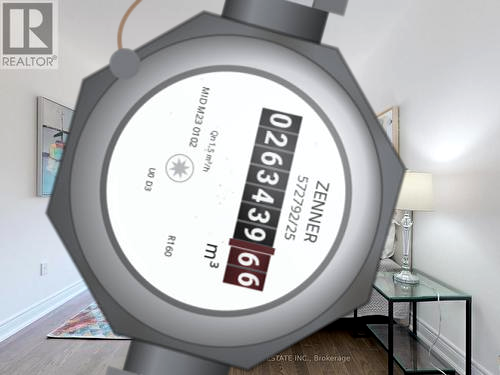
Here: 263439.66 m³
